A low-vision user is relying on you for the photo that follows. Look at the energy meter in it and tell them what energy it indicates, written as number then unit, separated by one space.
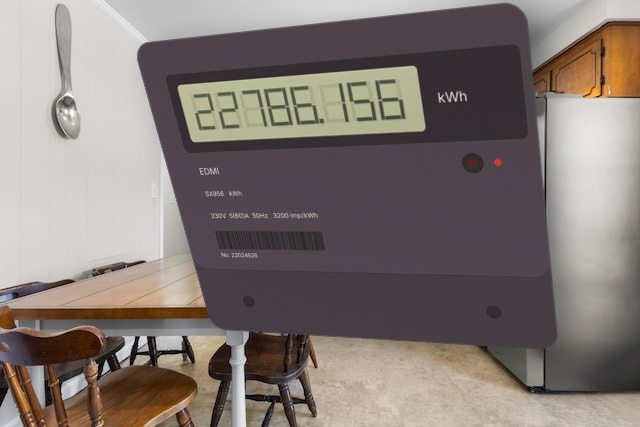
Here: 22786.156 kWh
